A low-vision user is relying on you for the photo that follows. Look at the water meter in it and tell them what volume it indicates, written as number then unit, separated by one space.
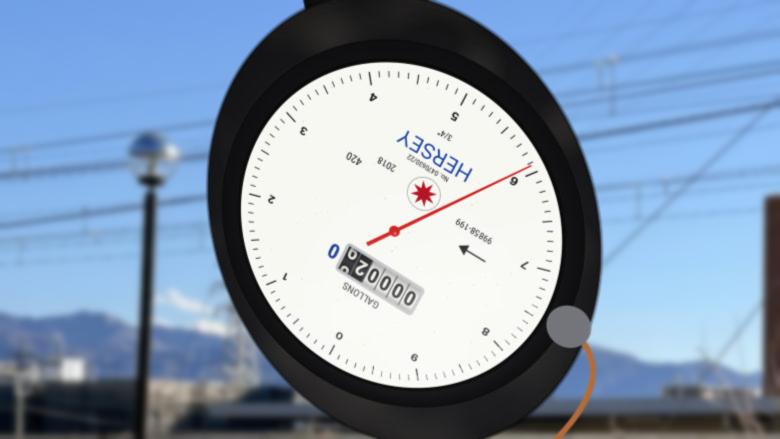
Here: 285.9 gal
